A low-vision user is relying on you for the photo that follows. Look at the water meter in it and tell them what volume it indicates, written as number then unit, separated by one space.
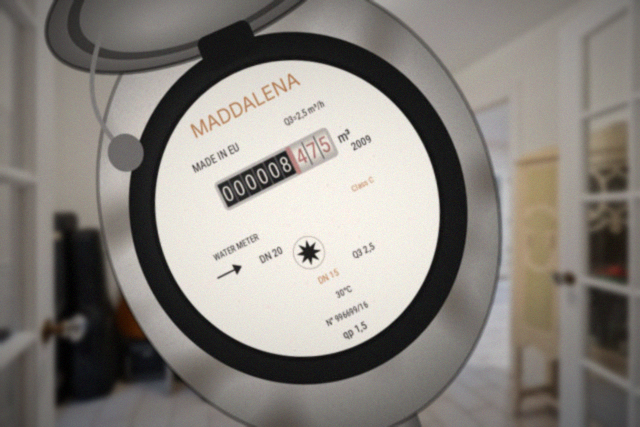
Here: 8.475 m³
